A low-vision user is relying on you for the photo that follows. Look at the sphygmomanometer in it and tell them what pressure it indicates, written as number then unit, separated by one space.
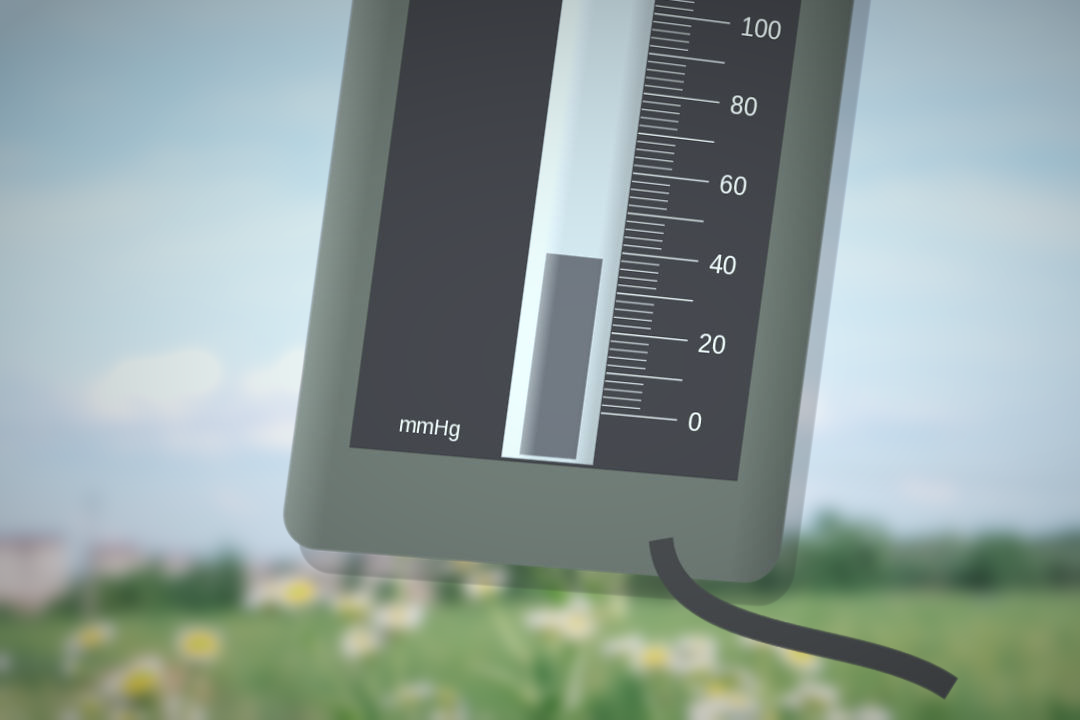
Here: 38 mmHg
